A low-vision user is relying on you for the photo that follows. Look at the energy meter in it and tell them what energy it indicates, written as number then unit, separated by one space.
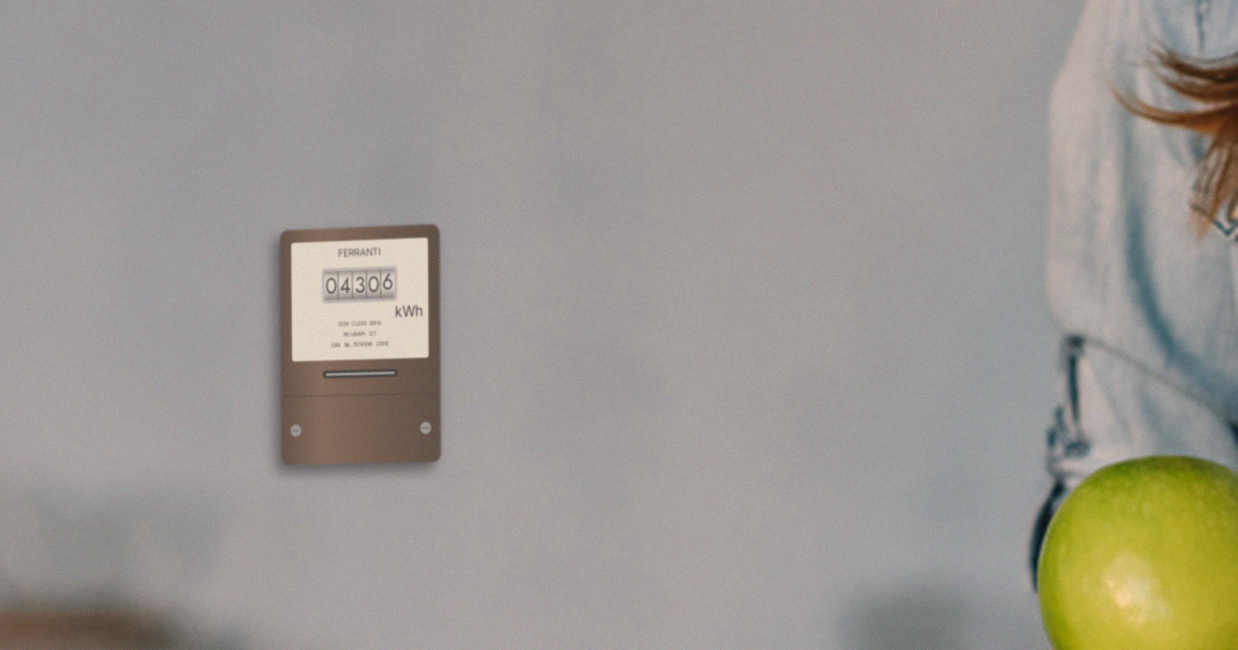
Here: 4306 kWh
